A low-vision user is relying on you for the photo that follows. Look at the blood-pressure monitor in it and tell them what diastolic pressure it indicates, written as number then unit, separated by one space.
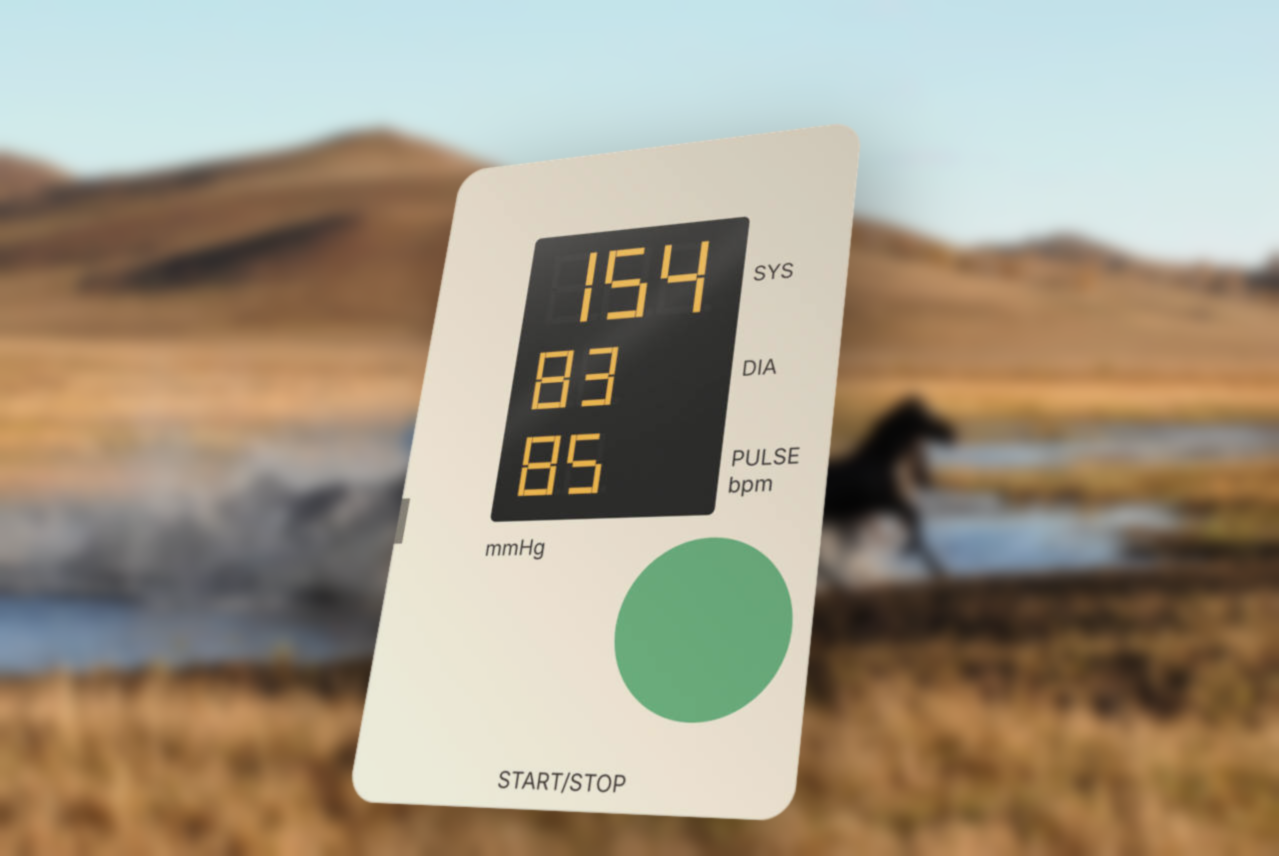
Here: 83 mmHg
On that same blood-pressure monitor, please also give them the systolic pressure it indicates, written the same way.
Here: 154 mmHg
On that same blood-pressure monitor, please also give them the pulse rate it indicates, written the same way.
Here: 85 bpm
